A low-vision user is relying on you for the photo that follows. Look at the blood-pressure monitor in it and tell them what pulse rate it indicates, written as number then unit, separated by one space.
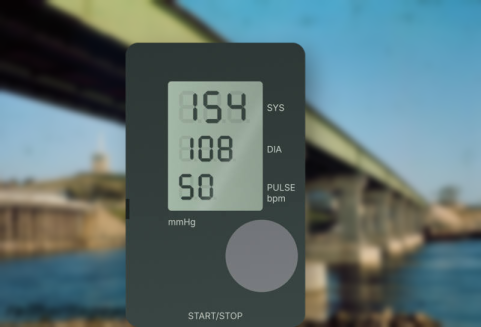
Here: 50 bpm
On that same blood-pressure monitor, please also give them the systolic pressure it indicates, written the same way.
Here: 154 mmHg
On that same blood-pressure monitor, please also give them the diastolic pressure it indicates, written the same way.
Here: 108 mmHg
